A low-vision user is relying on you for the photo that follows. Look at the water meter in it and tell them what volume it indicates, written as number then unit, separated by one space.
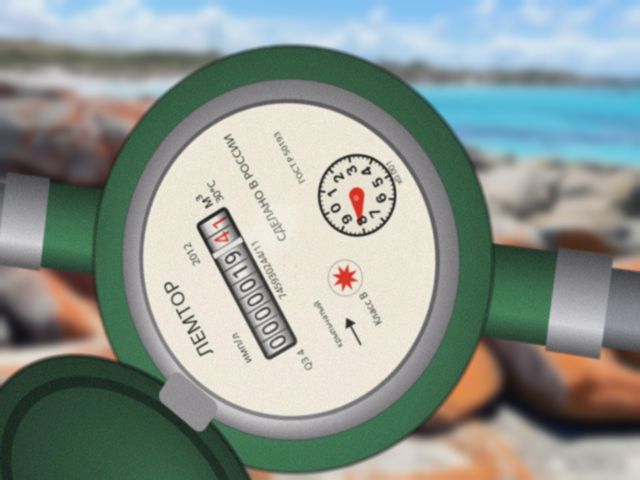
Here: 19.408 m³
